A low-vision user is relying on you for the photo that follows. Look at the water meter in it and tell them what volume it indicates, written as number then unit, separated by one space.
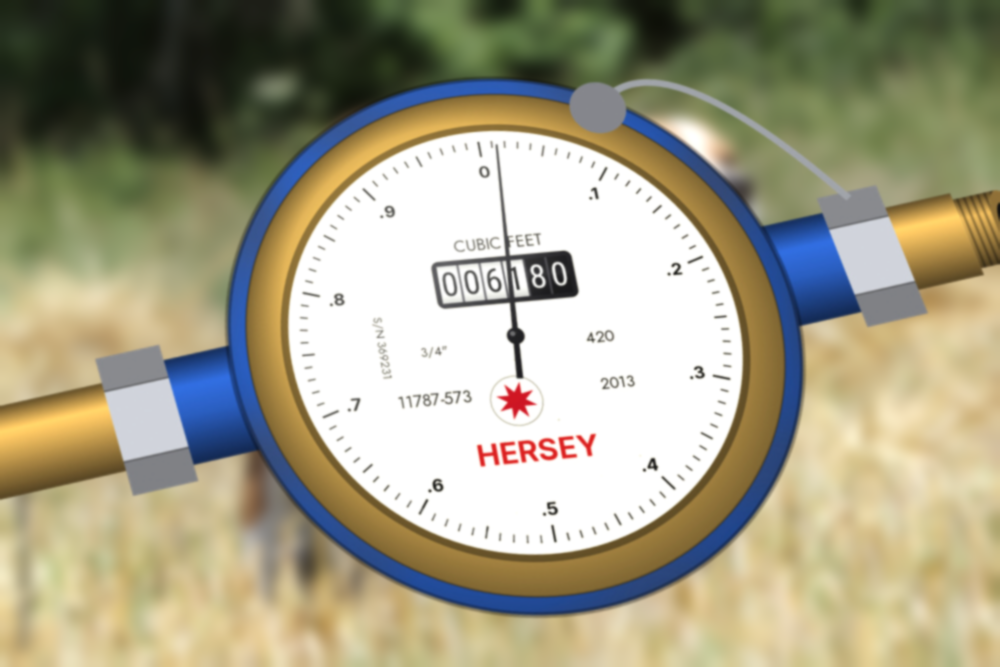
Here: 6180.01 ft³
